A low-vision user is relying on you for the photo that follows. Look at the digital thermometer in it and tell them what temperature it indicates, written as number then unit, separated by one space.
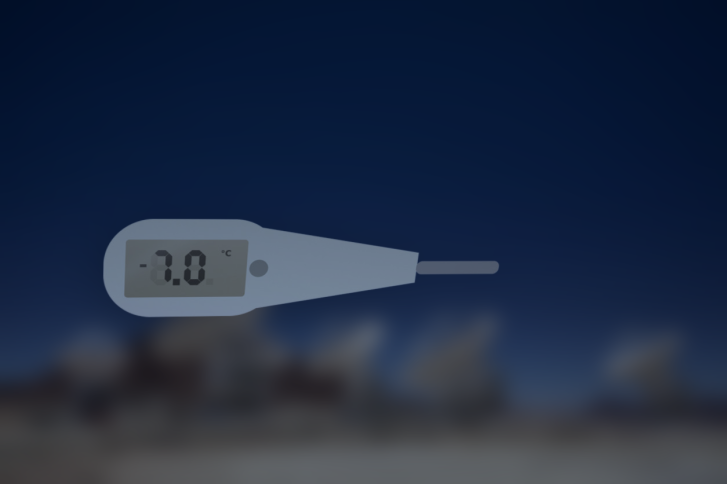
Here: -7.0 °C
